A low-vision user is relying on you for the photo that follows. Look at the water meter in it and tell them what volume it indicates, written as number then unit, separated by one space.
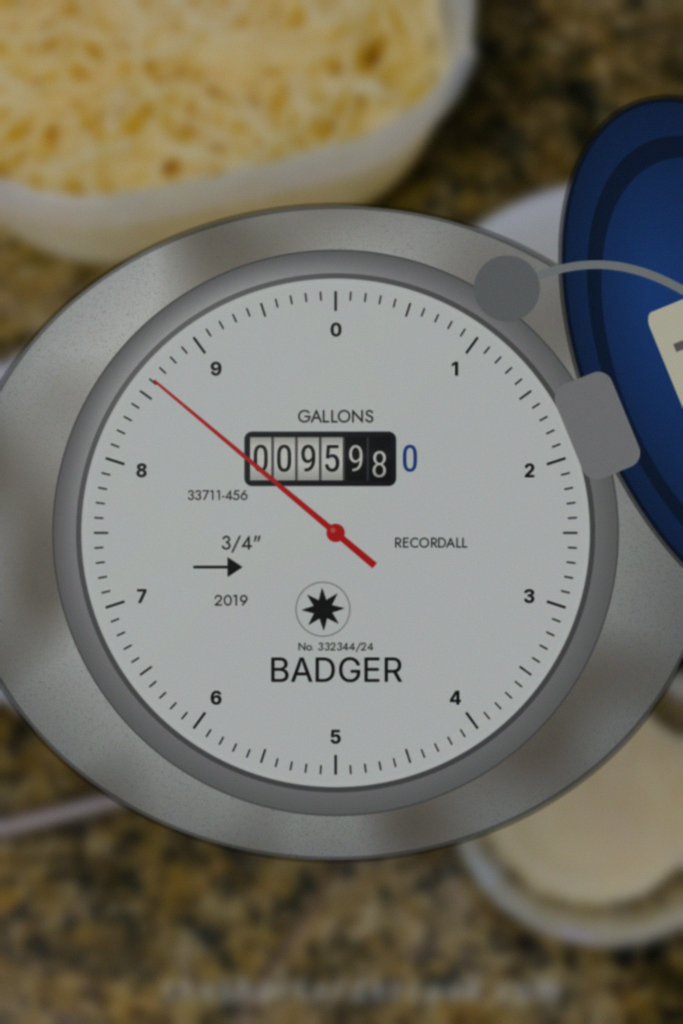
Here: 95978.6 gal
